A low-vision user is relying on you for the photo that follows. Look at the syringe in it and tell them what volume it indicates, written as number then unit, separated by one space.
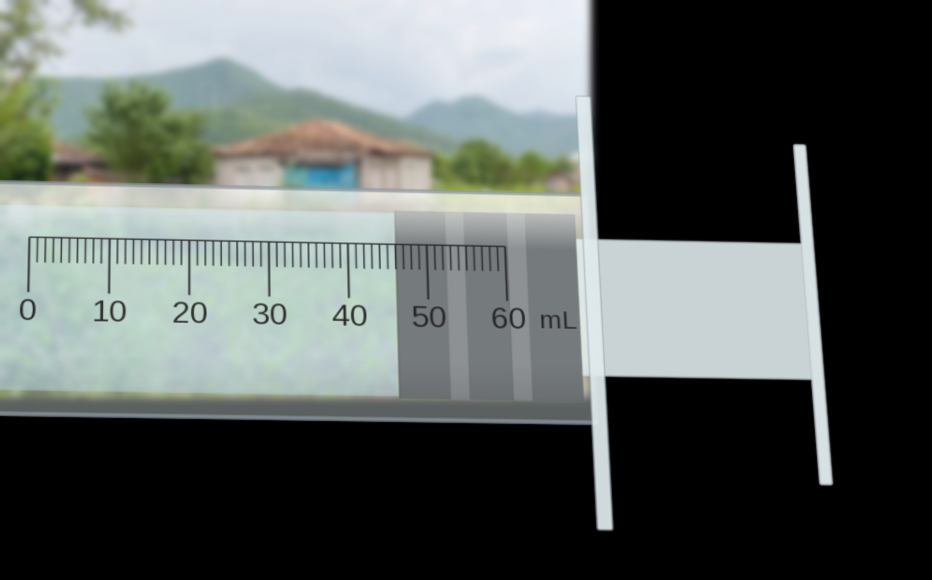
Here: 46 mL
